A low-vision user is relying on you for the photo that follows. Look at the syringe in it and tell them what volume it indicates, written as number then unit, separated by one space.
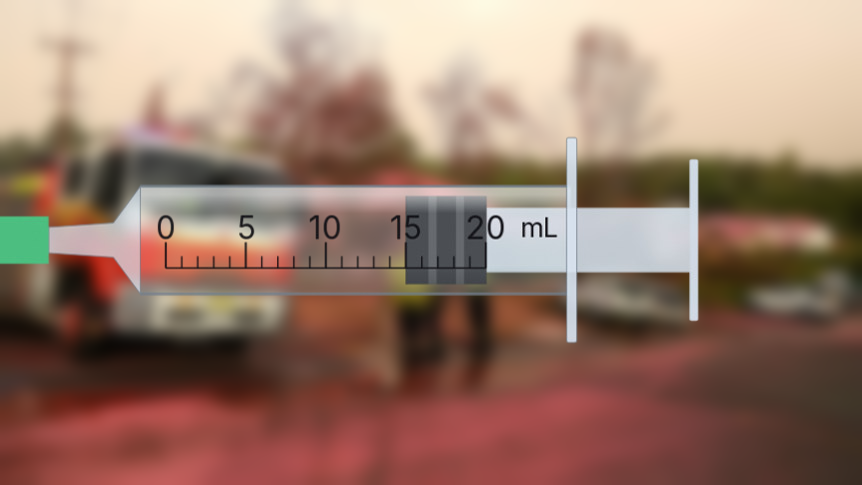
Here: 15 mL
